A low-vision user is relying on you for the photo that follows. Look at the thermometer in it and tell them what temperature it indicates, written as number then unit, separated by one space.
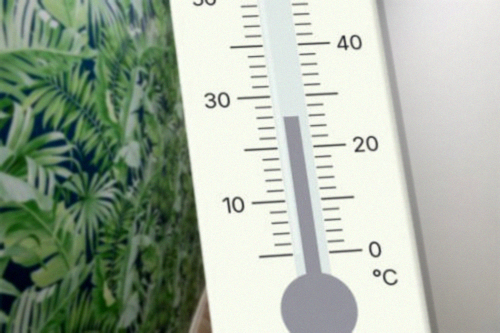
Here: 26 °C
